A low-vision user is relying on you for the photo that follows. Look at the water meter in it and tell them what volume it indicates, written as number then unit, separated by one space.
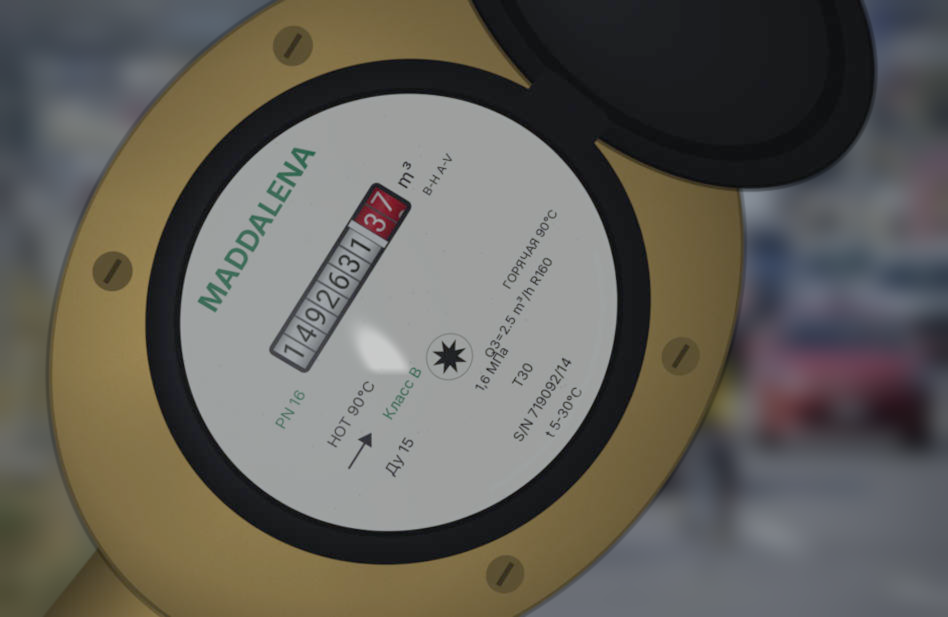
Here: 1492631.37 m³
